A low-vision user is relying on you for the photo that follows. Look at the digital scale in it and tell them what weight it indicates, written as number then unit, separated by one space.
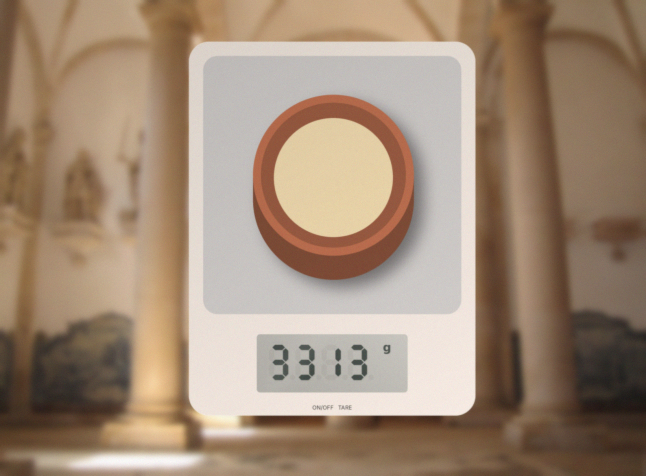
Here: 3313 g
